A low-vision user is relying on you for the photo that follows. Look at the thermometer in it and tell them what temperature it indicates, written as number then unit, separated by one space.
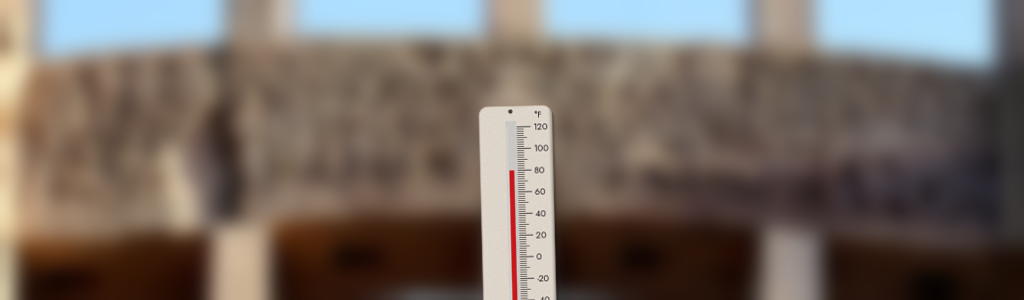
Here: 80 °F
